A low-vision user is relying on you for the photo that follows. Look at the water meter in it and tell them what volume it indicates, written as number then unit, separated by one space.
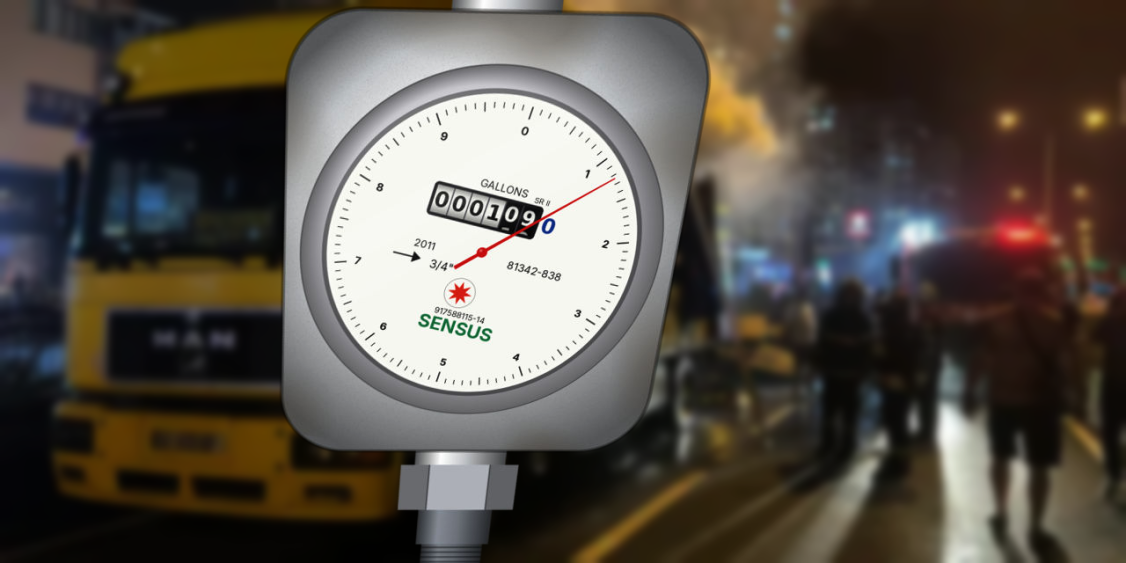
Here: 1091.2 gal
